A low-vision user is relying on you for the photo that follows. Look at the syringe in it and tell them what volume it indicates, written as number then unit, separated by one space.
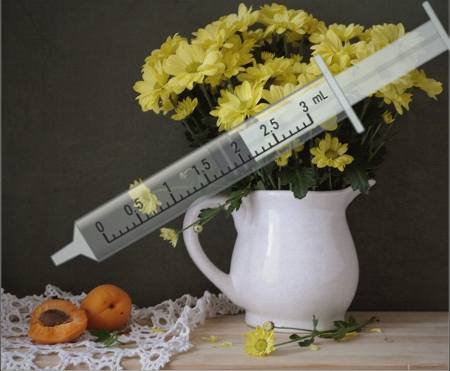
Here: 1.7 mL
